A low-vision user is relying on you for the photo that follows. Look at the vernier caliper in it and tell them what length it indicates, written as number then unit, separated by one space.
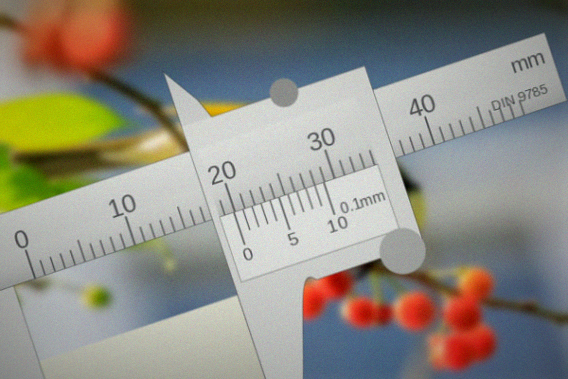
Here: 19.9 mm
